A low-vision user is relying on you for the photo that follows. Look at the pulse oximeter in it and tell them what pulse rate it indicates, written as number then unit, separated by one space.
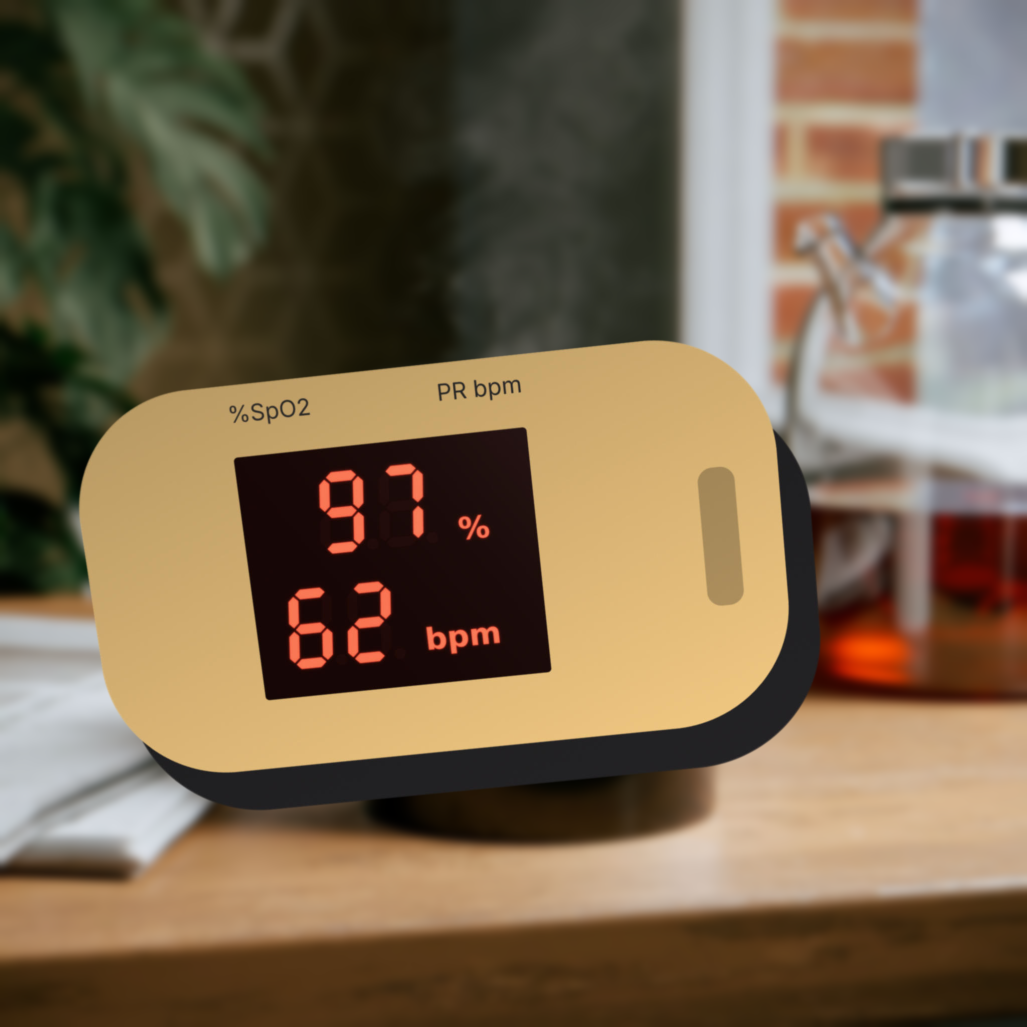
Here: 62 bpm
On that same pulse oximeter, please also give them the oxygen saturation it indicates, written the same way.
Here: 97 %
